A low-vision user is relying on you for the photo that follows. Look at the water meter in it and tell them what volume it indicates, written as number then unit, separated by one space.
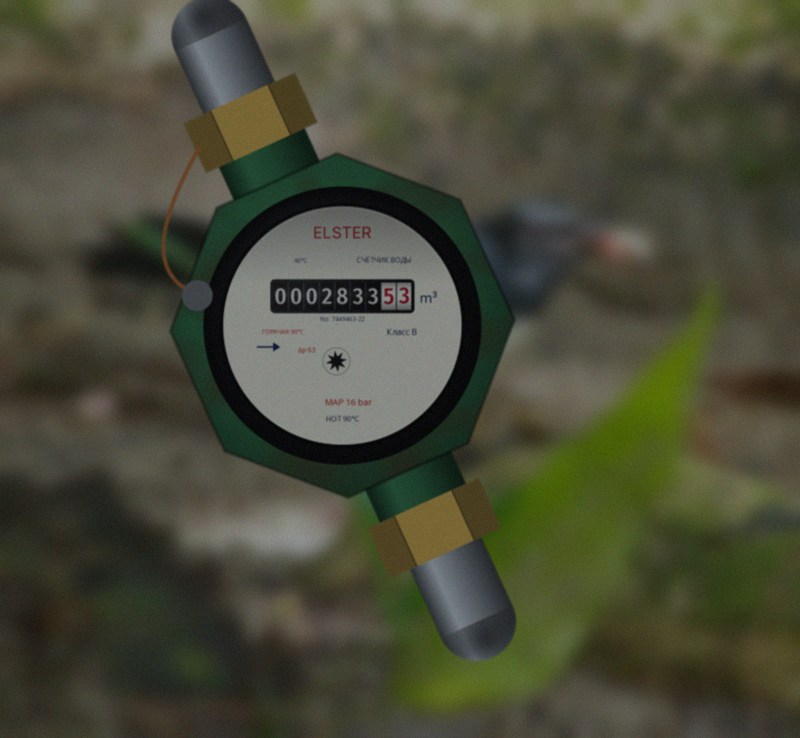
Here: 2833.53 m³
